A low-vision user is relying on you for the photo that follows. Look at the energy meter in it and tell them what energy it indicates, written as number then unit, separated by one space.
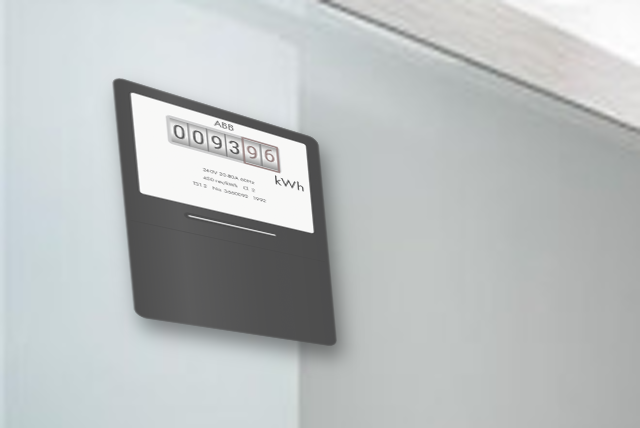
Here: 93.96 kWh
